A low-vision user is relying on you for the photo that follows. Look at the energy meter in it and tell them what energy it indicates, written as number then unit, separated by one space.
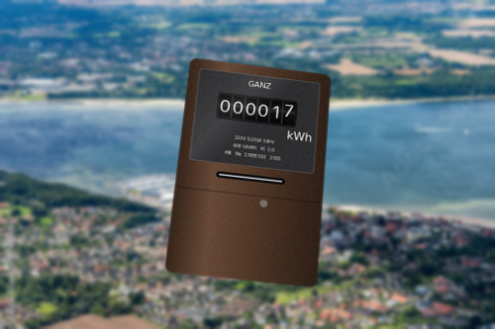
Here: 17 kWh
